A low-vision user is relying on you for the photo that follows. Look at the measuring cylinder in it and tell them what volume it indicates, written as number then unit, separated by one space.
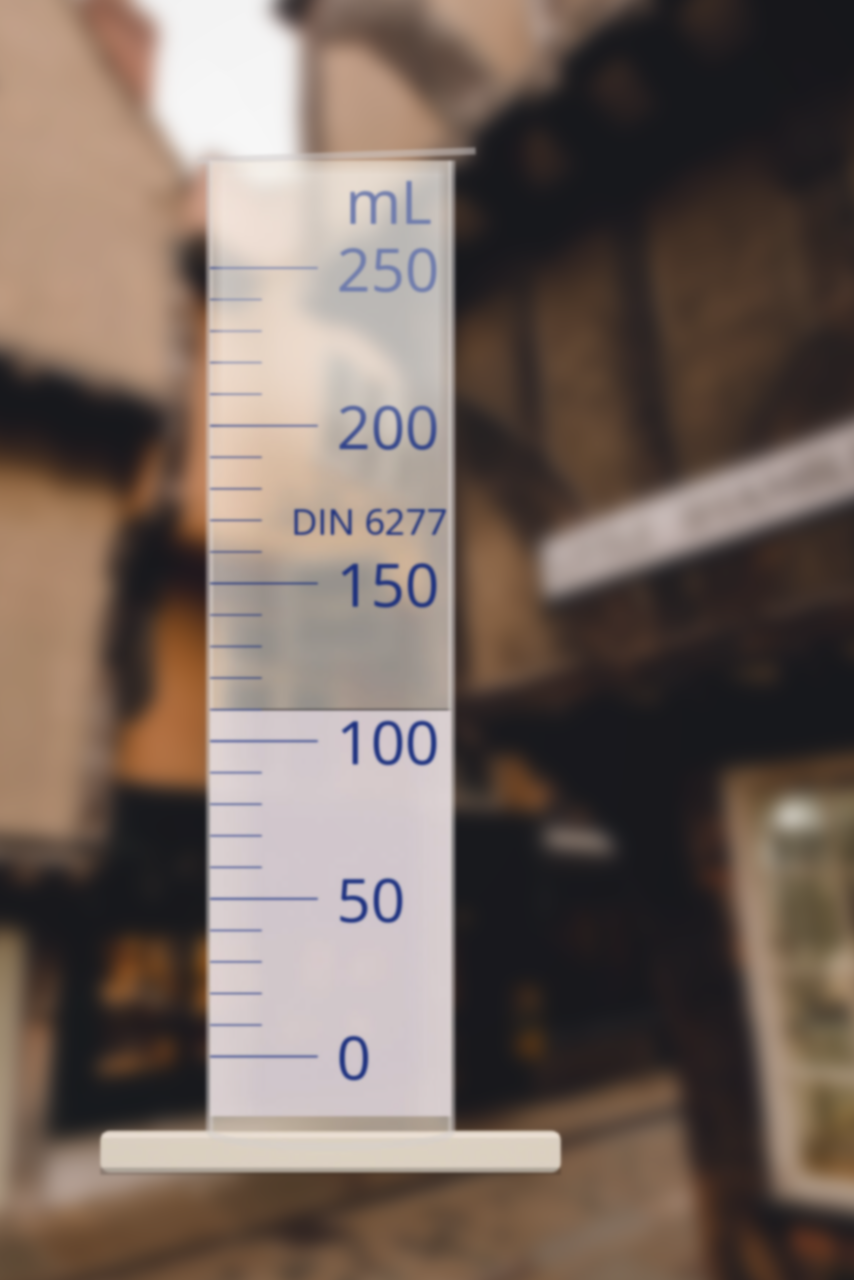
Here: 110 mL
